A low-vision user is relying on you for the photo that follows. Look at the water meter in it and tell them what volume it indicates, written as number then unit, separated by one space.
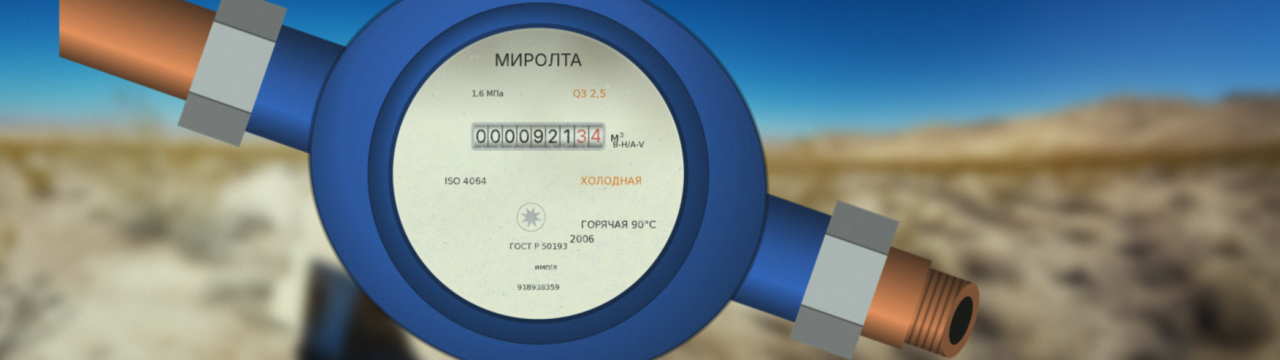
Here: 921.34 m³
